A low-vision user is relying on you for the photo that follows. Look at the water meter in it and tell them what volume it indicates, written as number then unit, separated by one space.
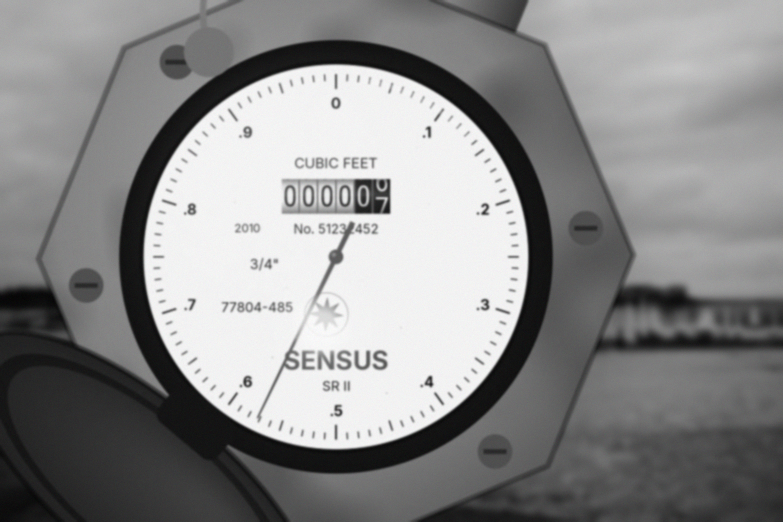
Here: 6.57 ft³
